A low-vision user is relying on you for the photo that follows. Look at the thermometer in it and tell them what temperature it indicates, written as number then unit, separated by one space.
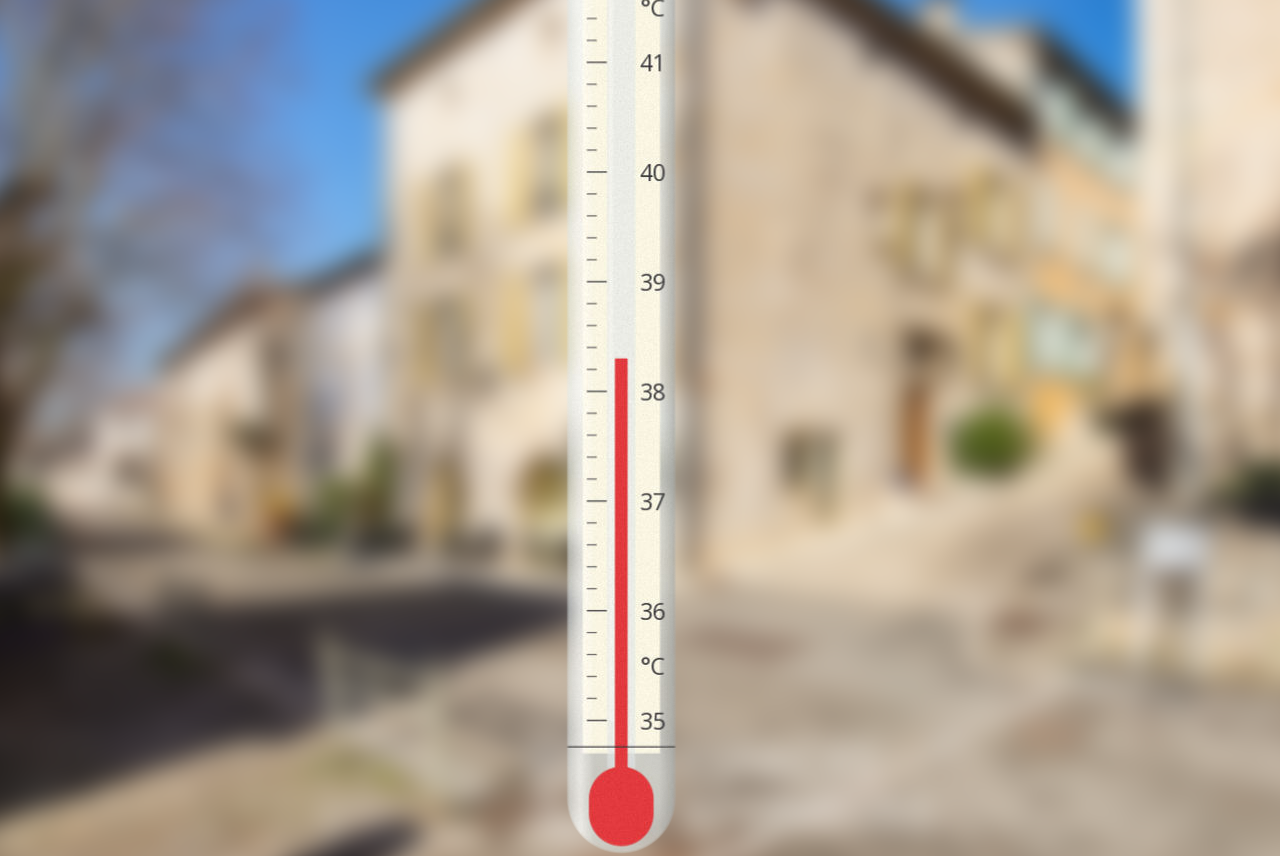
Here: 38.3 °C
